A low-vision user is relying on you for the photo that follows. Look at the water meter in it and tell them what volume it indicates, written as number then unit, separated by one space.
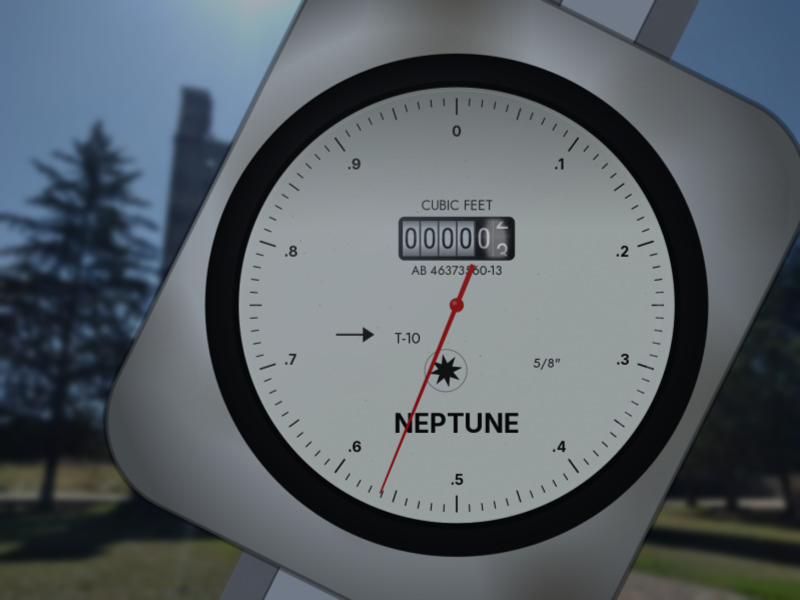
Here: 2.56 ft³
